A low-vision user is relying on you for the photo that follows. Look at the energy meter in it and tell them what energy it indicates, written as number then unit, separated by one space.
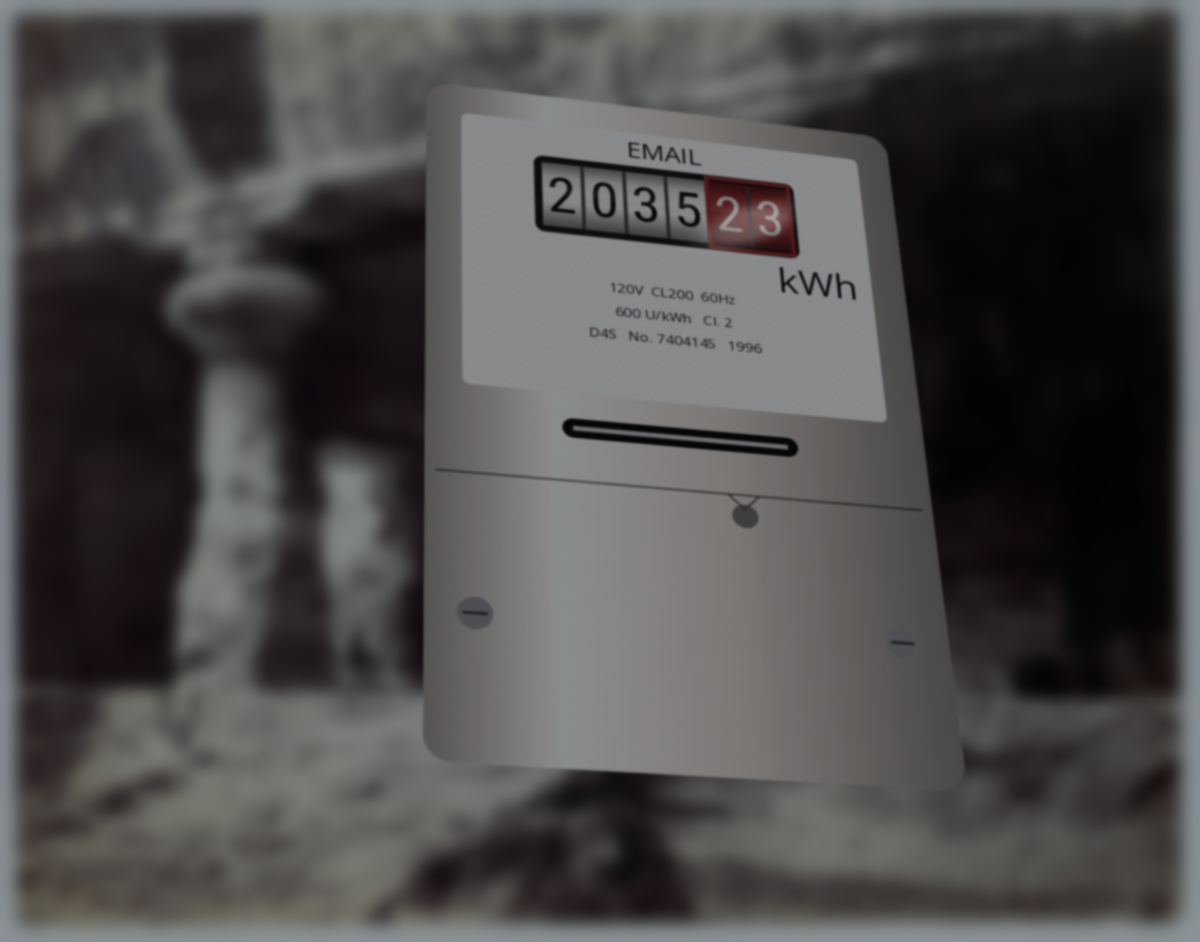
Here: 2035.23 kWh
